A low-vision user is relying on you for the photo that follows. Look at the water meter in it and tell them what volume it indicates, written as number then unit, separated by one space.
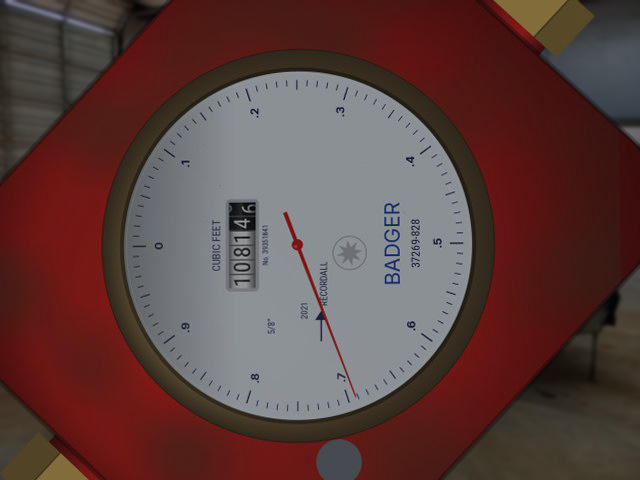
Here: 108145.69 ft³
